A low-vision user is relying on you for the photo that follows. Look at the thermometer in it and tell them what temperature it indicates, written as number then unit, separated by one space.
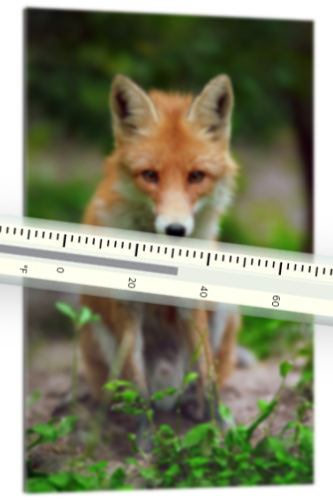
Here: 32 °F
